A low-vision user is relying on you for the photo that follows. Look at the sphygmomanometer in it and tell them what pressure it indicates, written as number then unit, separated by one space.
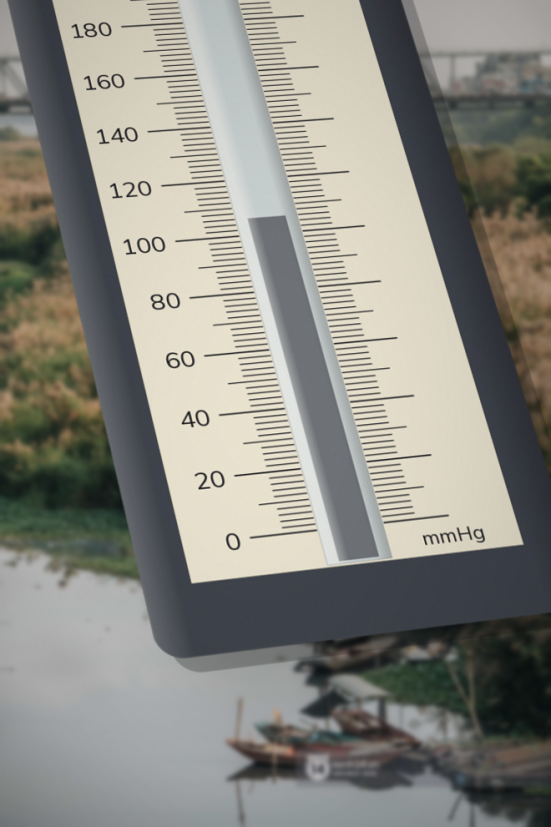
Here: 106 mmHg
